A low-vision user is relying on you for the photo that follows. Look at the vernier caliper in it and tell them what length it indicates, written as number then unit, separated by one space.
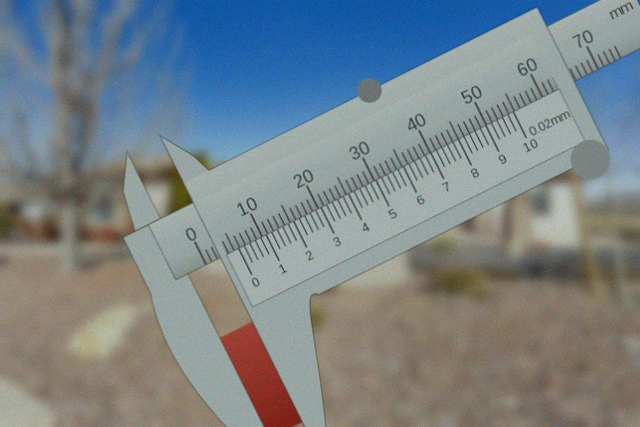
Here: 5.8 mm
